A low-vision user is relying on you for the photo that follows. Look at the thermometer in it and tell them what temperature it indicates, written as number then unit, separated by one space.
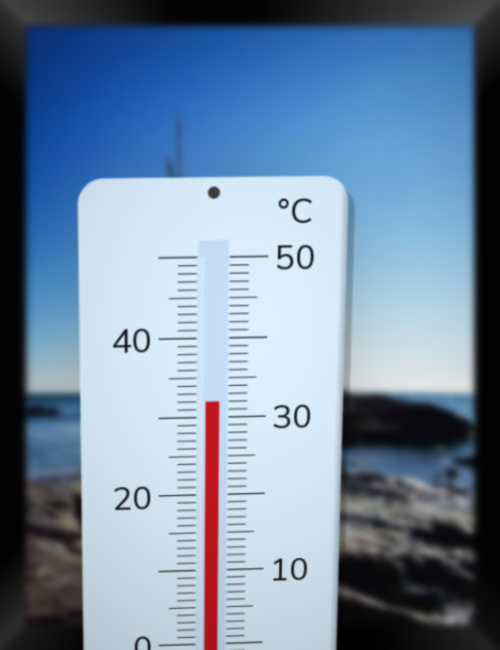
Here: 32 °C
